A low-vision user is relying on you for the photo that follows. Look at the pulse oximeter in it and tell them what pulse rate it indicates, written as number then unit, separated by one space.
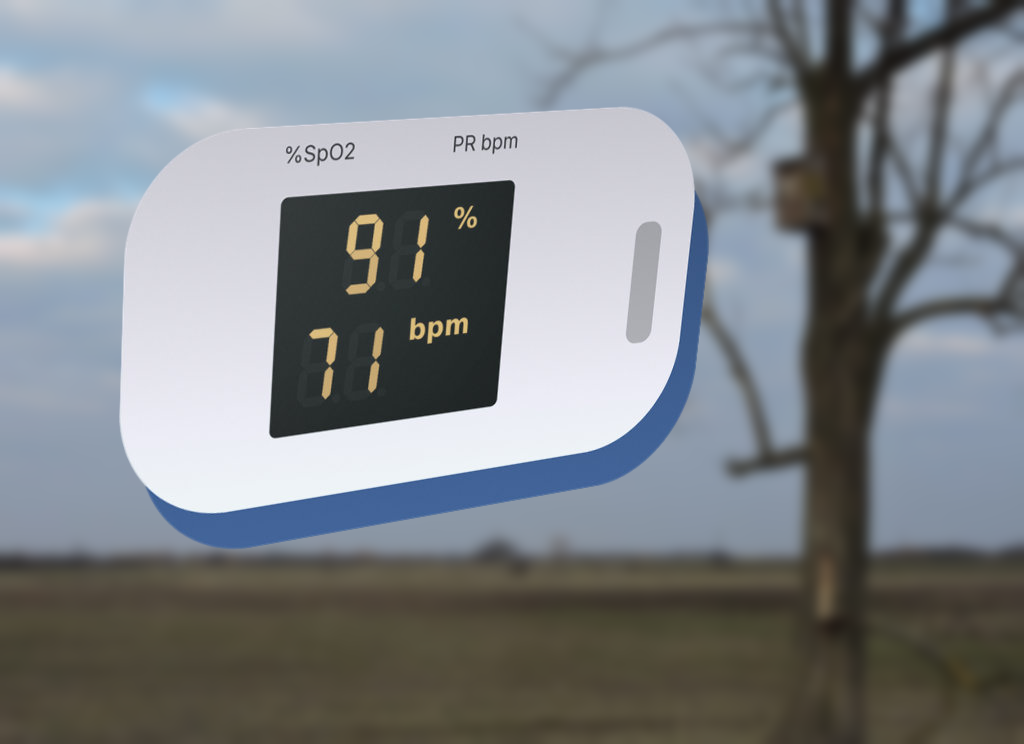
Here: 71 bpm
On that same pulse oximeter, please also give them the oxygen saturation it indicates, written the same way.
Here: 91 %
